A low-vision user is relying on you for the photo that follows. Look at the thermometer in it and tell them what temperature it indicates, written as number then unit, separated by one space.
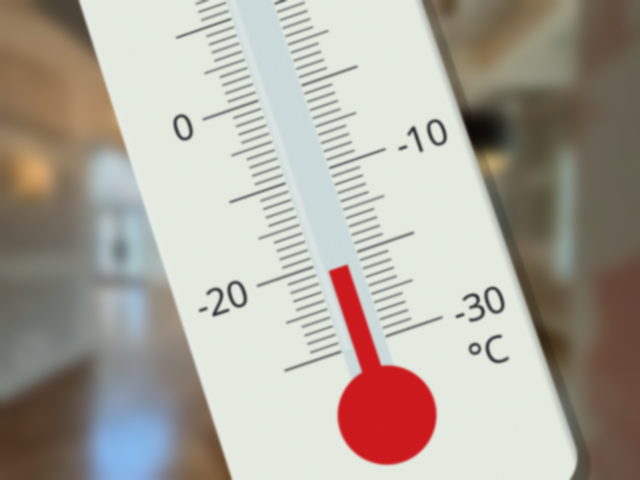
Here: -21 °C
